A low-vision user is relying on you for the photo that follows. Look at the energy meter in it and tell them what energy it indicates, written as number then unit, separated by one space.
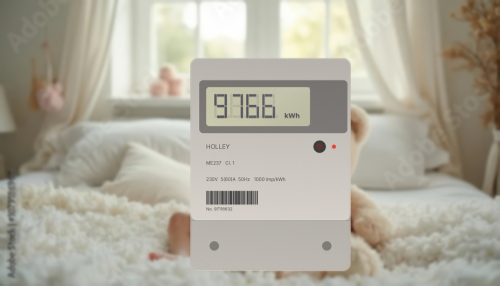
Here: 9766 kWh
